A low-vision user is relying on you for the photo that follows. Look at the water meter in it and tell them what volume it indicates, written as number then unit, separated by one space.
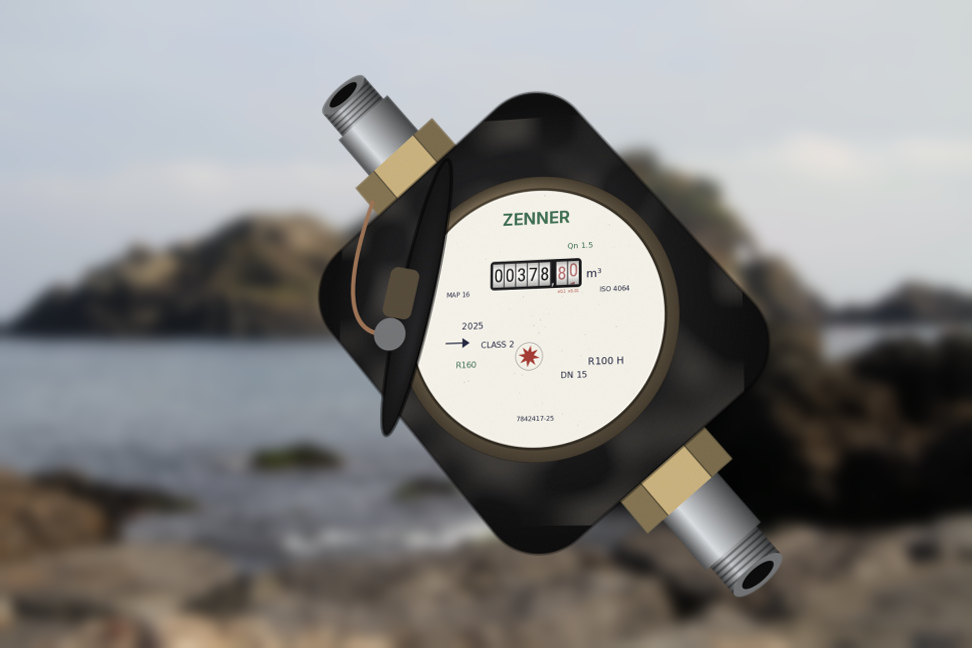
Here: 378.80 m³
